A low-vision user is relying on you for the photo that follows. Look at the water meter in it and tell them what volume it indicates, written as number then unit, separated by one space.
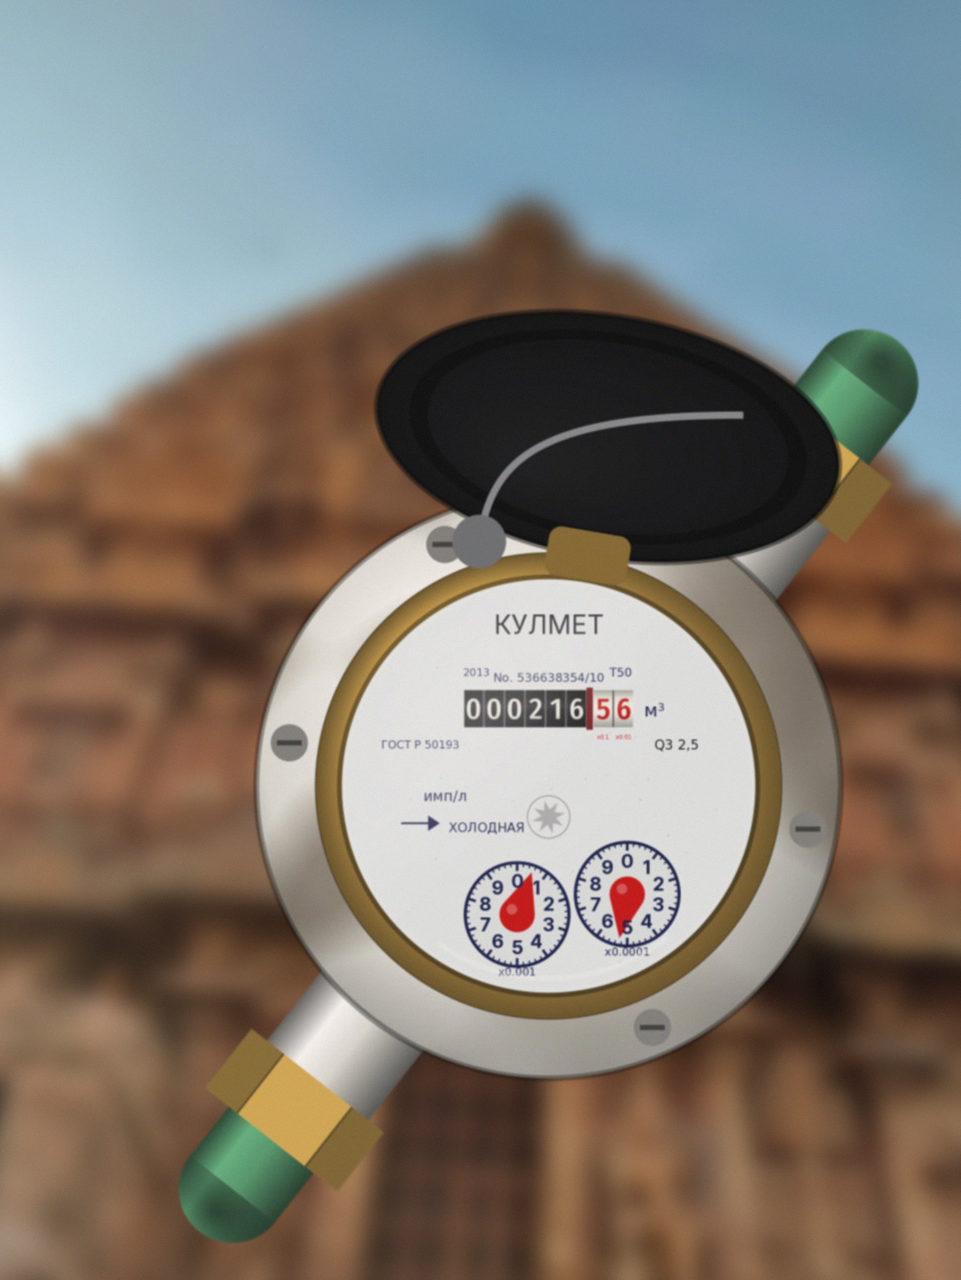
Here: 216.5605 m³
